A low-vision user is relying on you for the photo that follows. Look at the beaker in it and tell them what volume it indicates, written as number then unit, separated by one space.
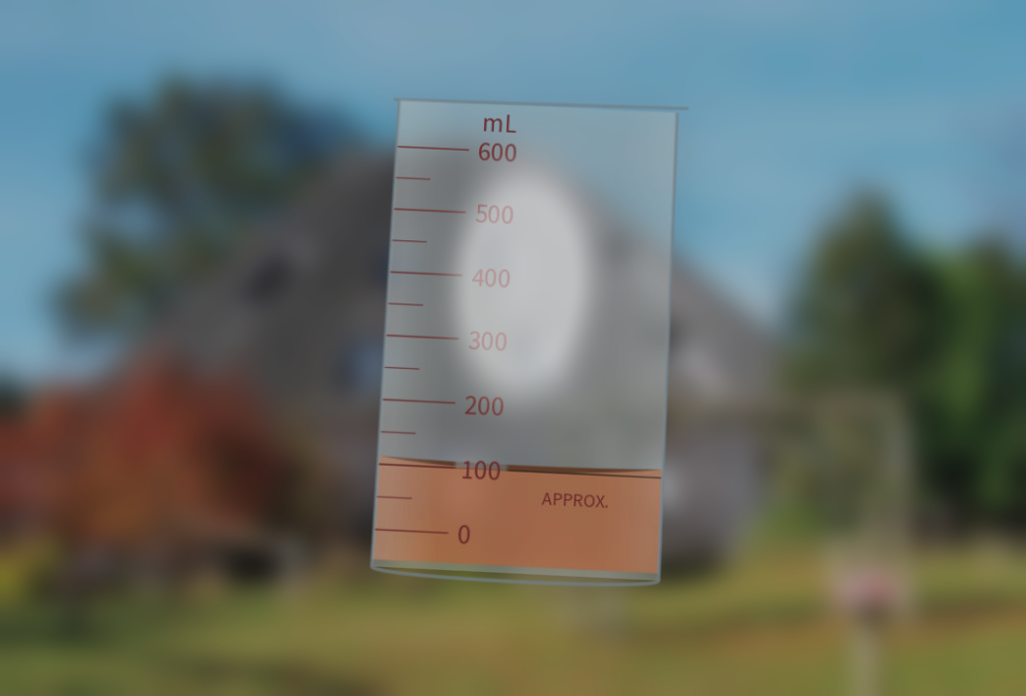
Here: 100 mL
